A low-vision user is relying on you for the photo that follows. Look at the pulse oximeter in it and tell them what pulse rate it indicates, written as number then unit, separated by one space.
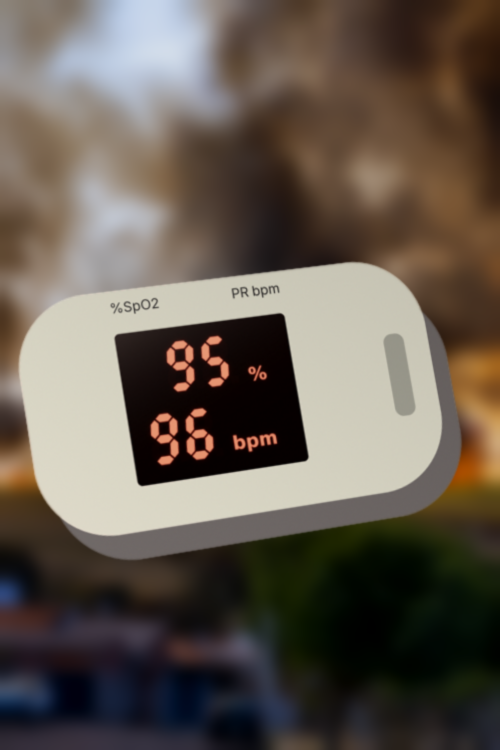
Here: 96 bpm
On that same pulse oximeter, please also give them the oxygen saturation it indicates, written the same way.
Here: 95 %
